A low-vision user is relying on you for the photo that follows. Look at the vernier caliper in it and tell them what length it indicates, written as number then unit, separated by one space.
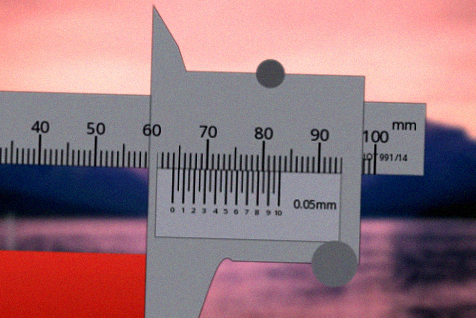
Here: 64.0 mm
